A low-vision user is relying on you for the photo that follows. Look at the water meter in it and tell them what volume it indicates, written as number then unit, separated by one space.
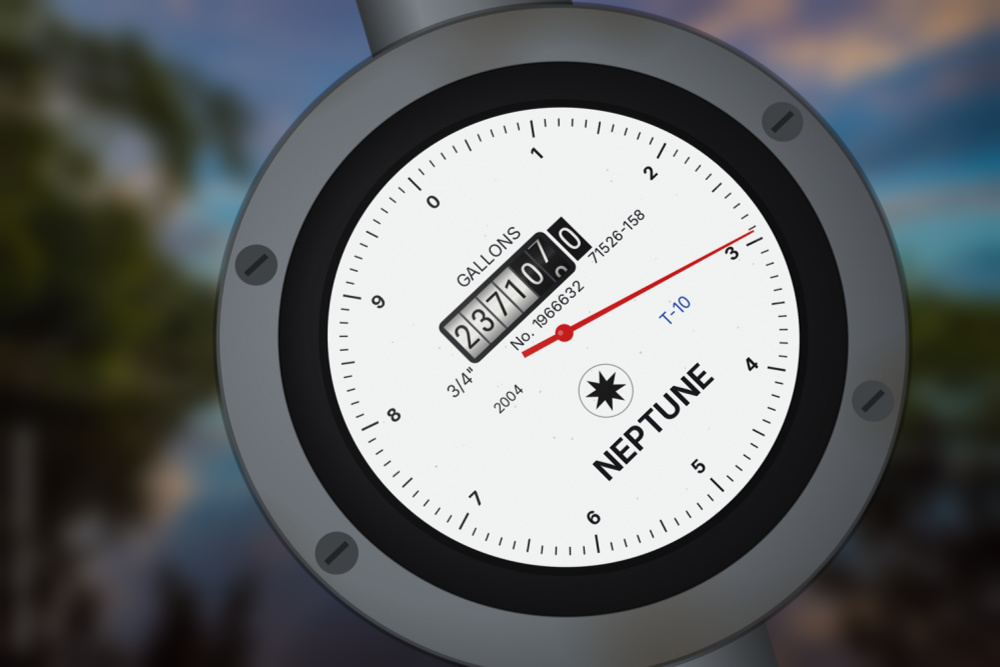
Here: 2371072.9 gal
